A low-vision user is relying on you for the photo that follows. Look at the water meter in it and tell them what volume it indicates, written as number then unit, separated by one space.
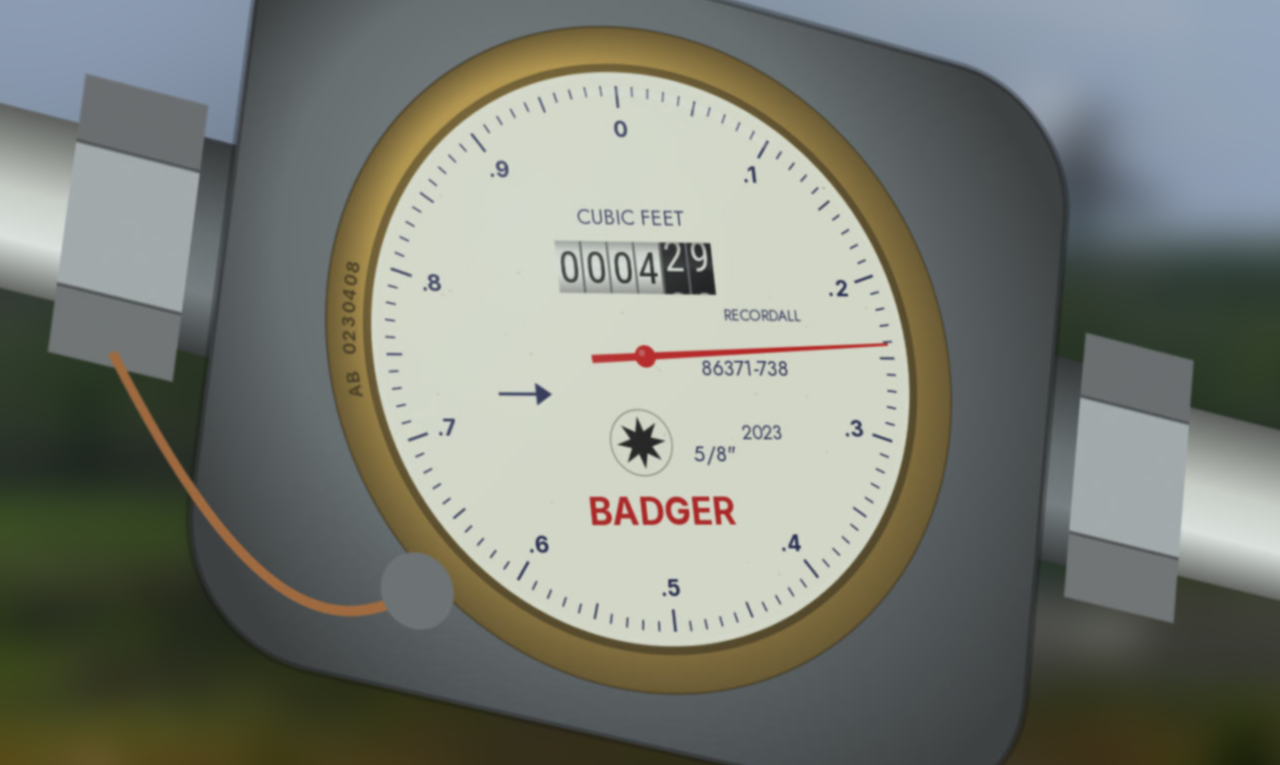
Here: 429.24 ft³
